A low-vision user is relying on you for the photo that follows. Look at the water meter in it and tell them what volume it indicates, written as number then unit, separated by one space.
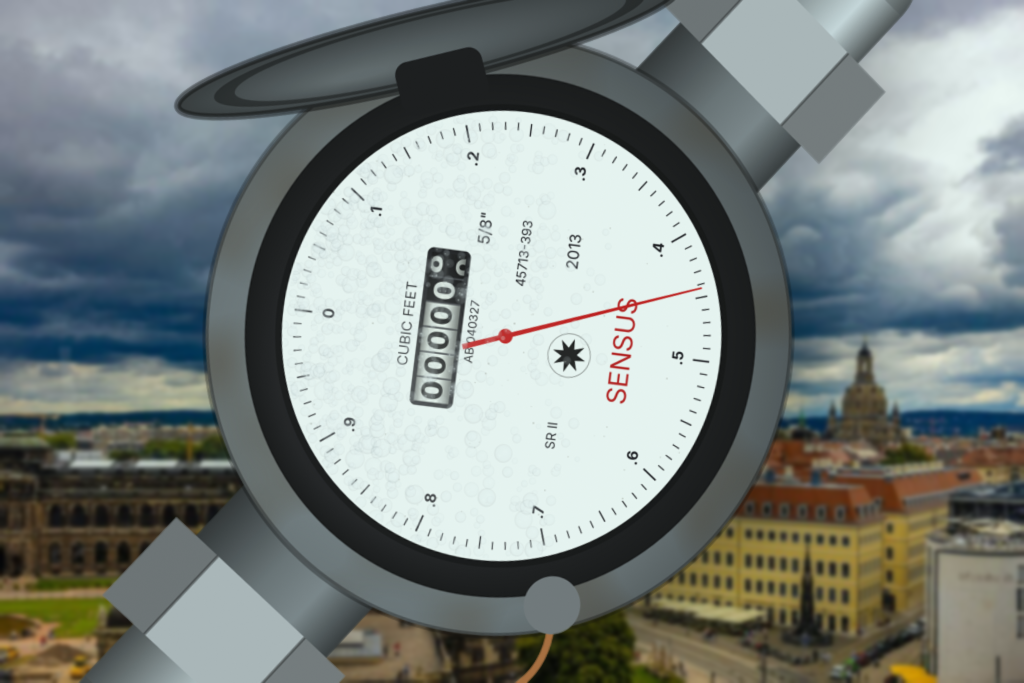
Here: 8.44 ft³
